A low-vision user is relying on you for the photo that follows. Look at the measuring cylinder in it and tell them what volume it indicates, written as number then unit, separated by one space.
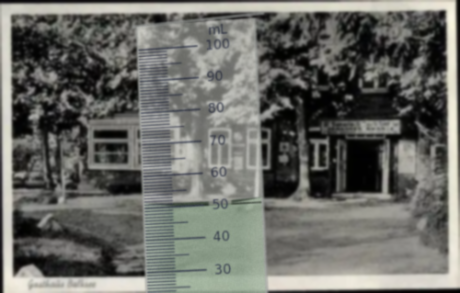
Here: 50 mL
